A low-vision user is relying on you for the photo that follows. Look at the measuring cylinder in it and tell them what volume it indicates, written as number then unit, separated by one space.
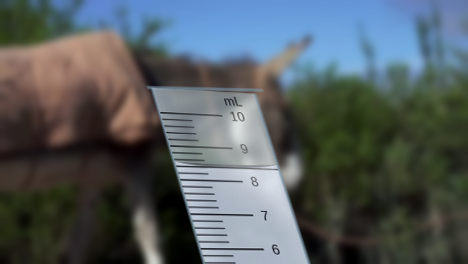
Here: 8.4 mL
